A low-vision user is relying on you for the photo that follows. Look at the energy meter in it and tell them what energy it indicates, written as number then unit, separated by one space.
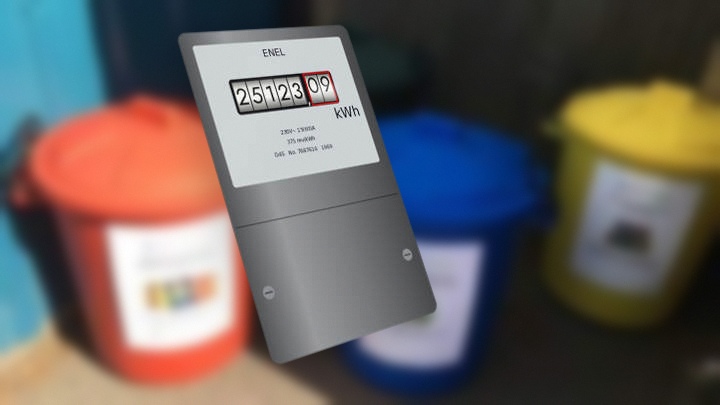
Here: 25123.09 kWh
